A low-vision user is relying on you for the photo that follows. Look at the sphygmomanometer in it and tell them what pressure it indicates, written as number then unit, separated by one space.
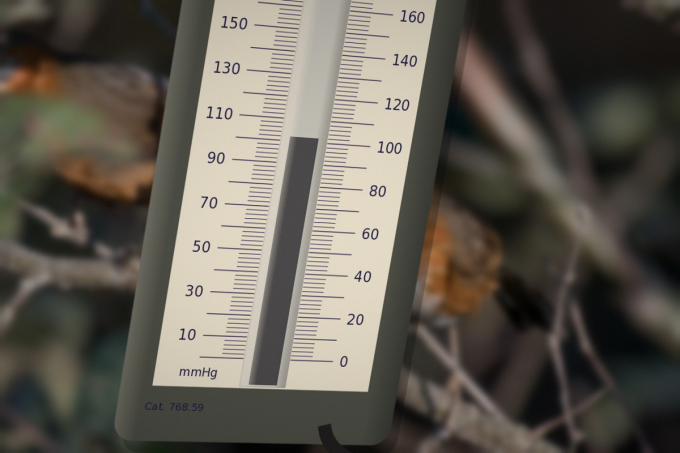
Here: 102 mmHg
